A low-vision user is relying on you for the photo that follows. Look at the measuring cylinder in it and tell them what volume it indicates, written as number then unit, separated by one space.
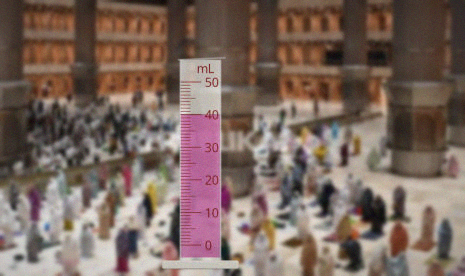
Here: 40 mL
